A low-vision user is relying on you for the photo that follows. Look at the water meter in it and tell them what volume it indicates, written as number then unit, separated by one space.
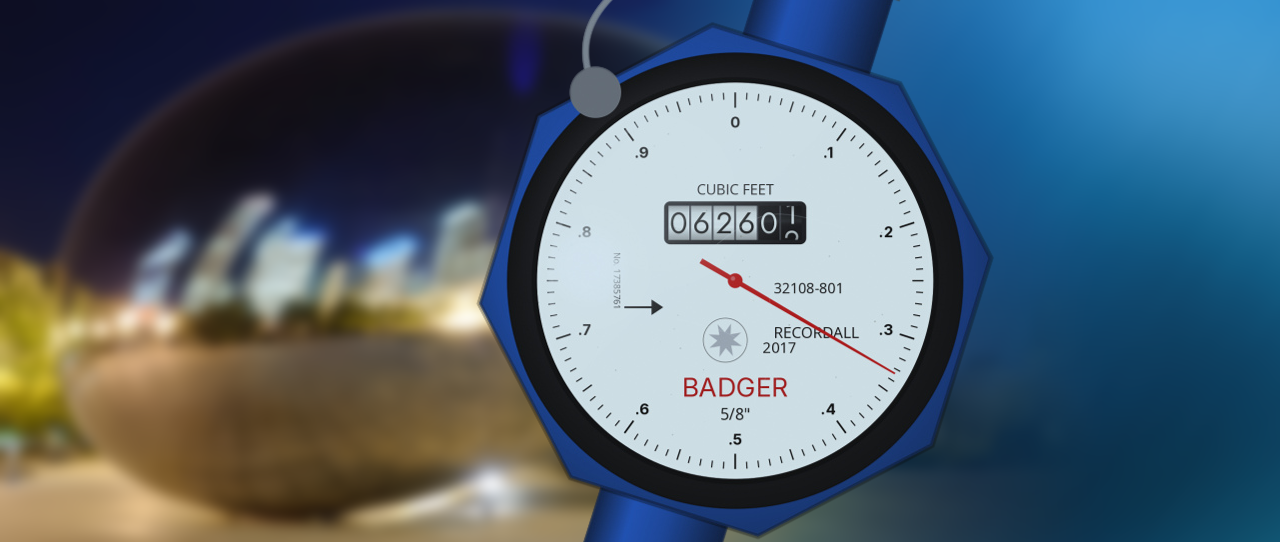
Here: 62601.33 ft³
